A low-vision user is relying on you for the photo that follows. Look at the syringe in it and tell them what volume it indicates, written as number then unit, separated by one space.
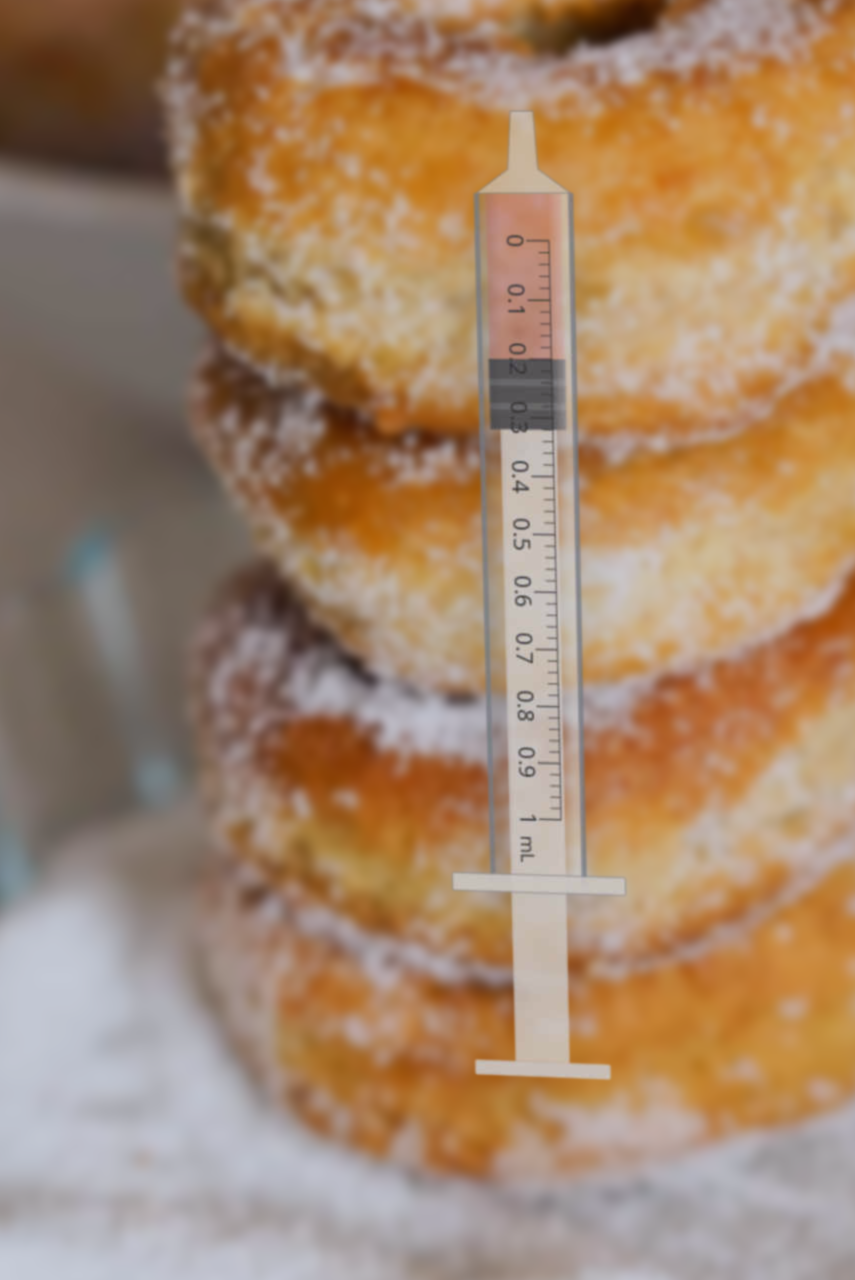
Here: 0.2 mL
